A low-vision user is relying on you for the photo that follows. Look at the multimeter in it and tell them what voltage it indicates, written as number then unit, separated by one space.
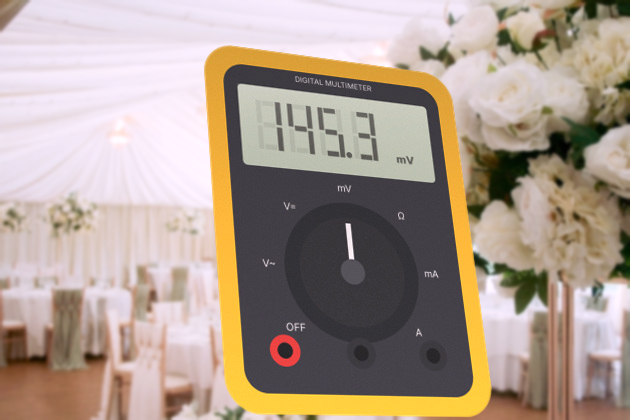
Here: 145.3 mV
